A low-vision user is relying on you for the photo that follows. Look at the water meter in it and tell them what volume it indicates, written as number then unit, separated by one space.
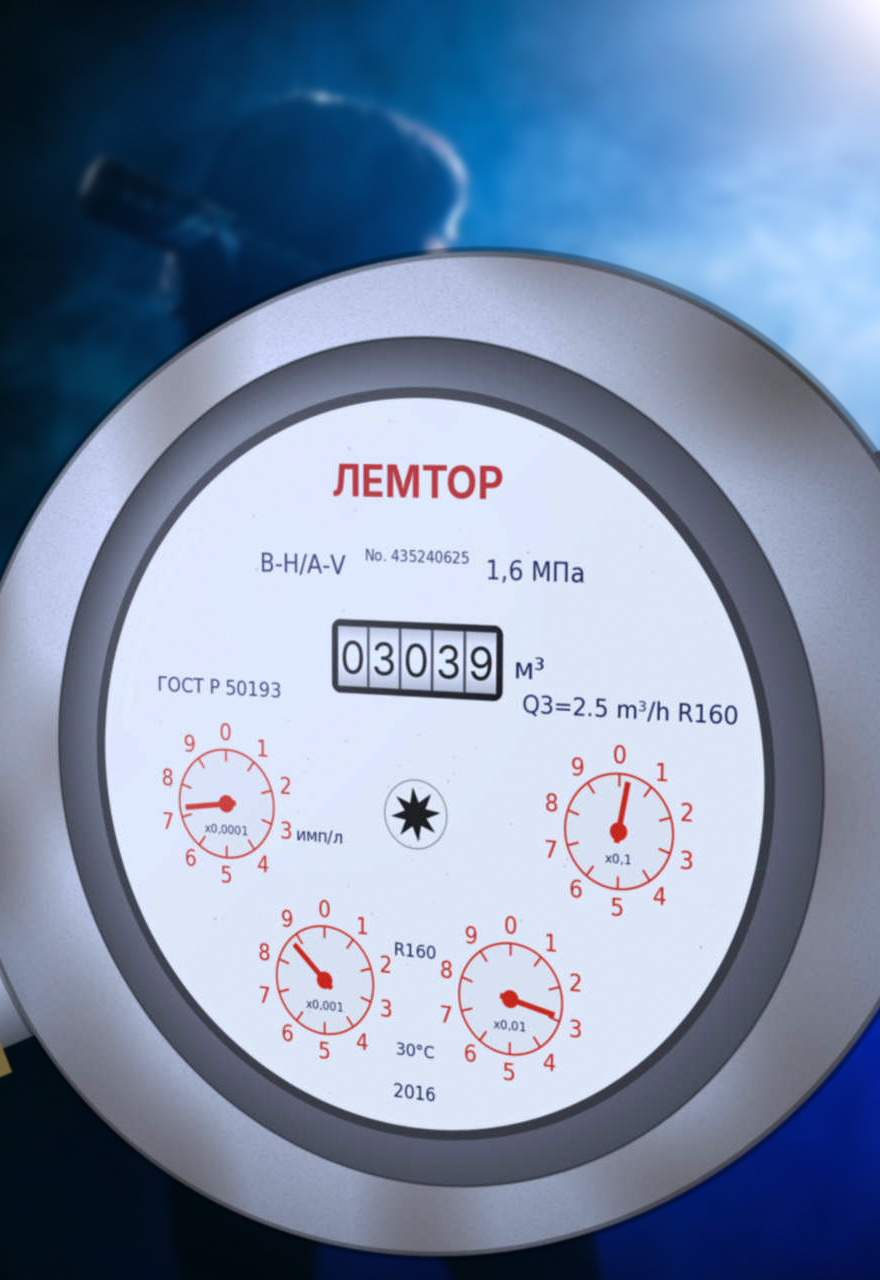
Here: 3039.0287 m³
